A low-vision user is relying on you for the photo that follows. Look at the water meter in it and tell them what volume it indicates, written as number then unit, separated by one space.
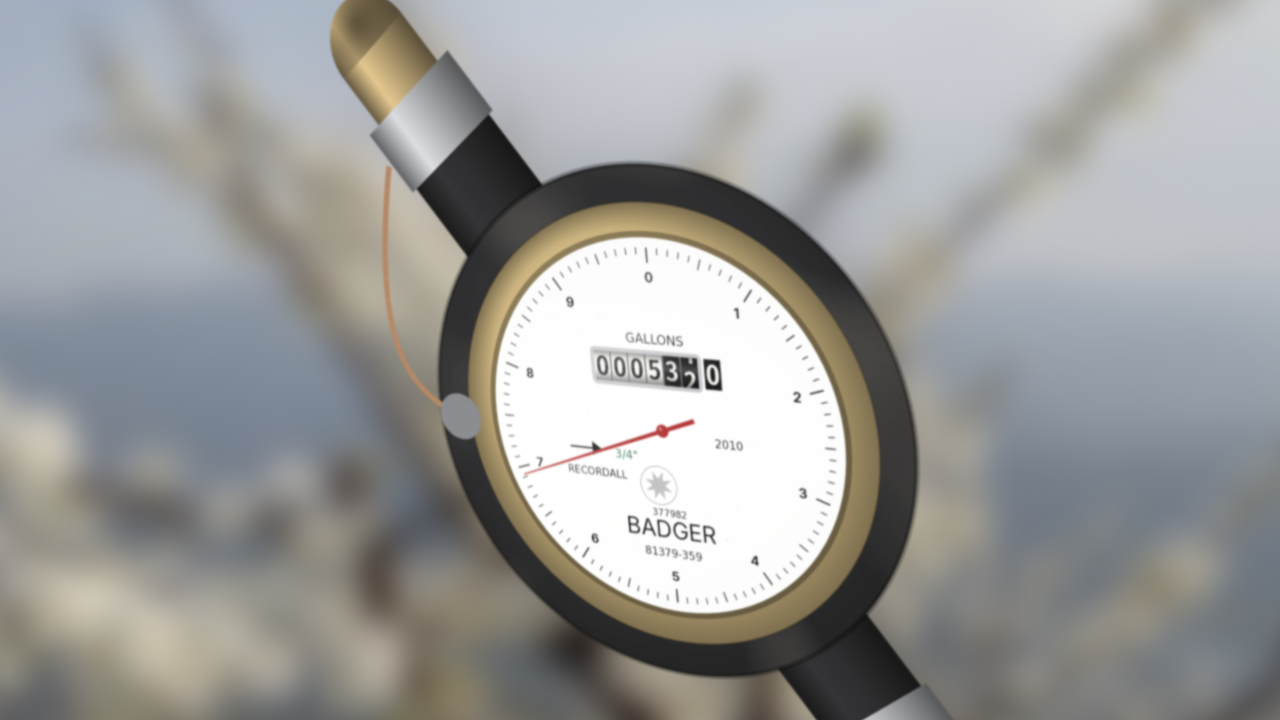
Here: 5316.9 gal
